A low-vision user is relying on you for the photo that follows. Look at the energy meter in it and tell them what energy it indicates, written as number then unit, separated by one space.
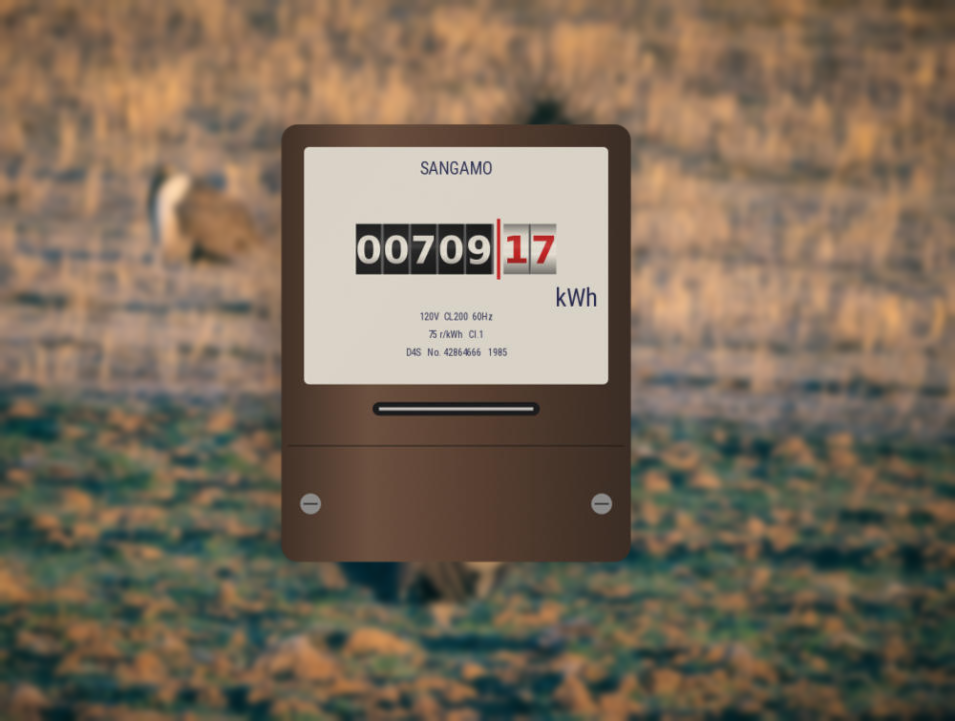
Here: 709.17 kWh
